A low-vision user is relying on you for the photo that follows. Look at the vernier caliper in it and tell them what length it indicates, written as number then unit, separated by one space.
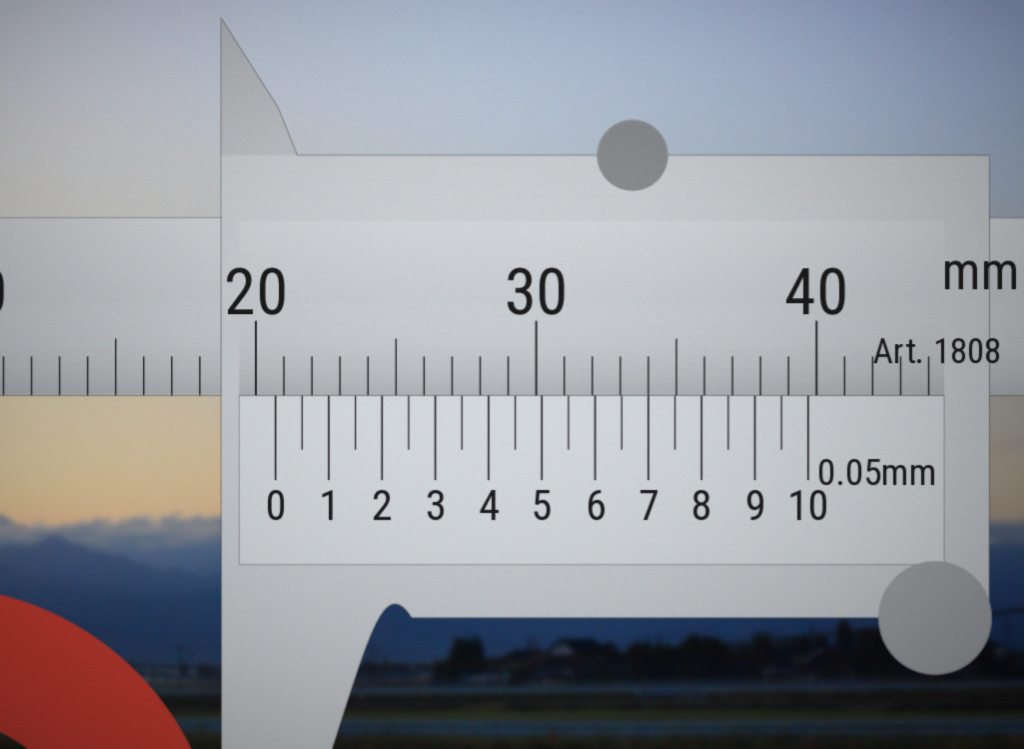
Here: 20.70 mm
